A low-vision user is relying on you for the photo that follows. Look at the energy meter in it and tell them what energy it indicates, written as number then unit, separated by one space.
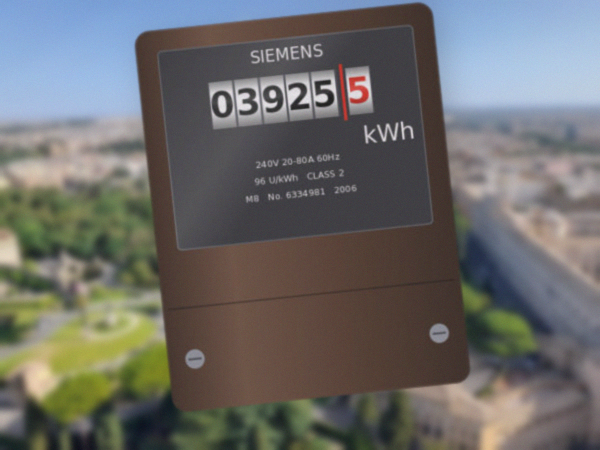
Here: 3925.5 kWh
